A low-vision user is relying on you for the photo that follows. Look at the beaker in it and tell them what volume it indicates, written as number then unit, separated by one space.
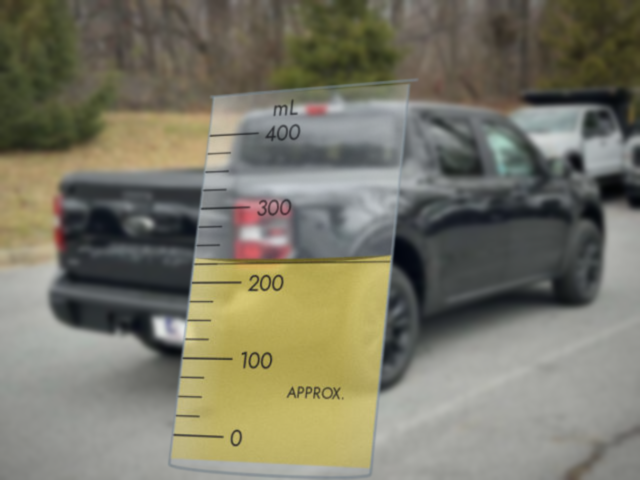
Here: 225 mL
